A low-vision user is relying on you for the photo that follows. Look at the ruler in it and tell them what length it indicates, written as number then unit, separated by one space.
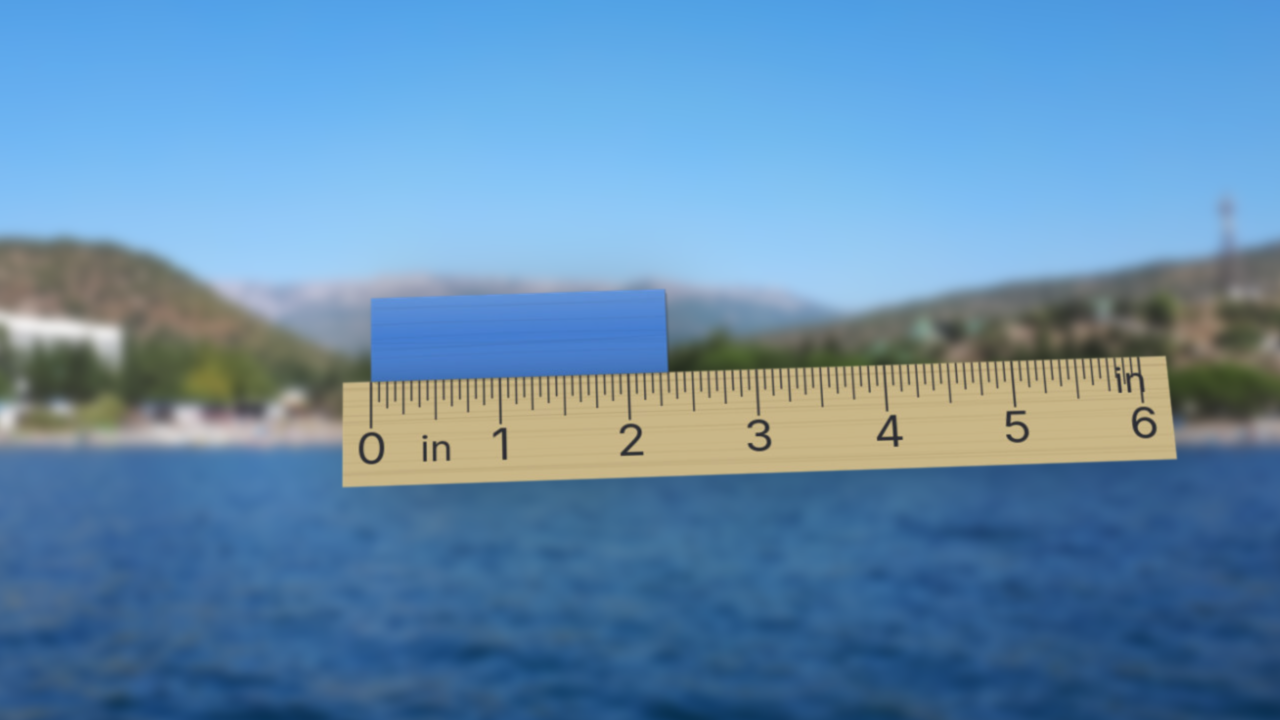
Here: 2.3125 in
